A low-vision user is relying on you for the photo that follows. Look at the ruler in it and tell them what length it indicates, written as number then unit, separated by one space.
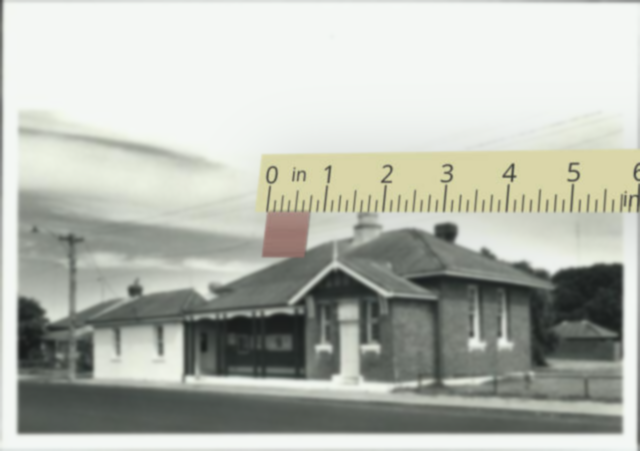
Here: 0.75 in
